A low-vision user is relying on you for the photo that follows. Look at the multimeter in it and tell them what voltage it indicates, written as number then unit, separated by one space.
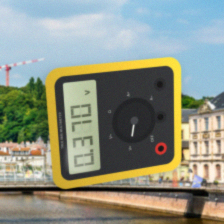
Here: 0.370 V
